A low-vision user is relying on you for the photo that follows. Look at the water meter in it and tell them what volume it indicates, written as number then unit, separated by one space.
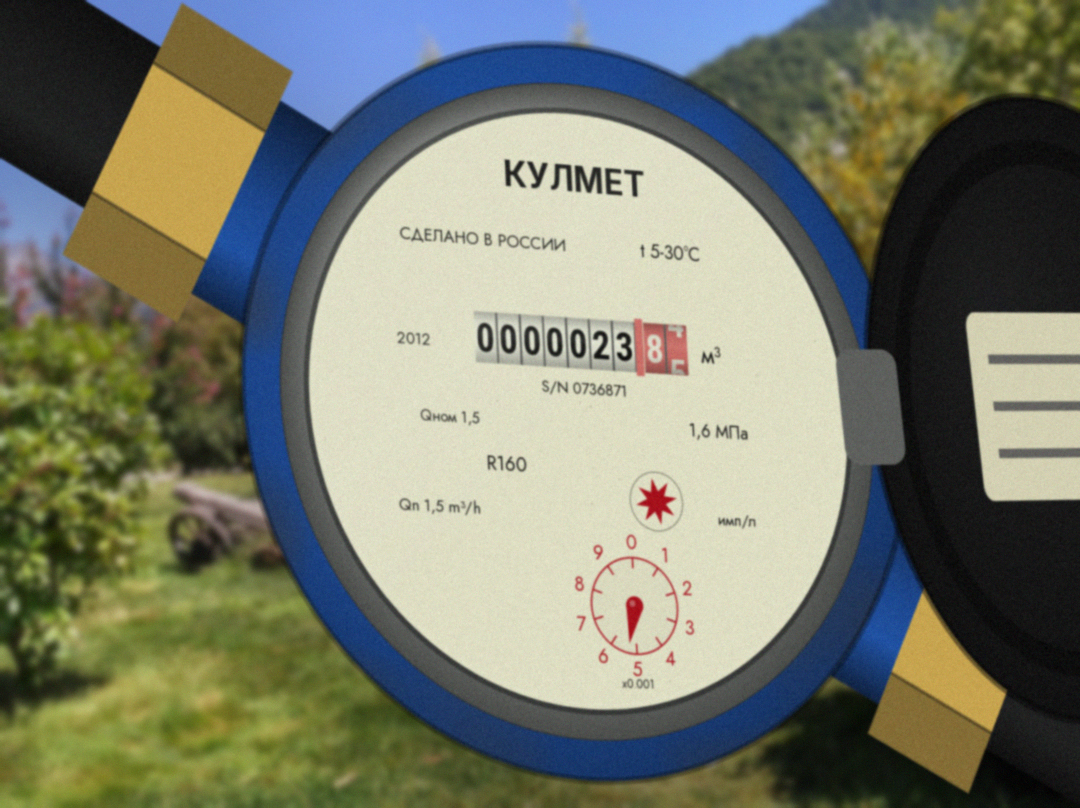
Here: 23.845 m³
